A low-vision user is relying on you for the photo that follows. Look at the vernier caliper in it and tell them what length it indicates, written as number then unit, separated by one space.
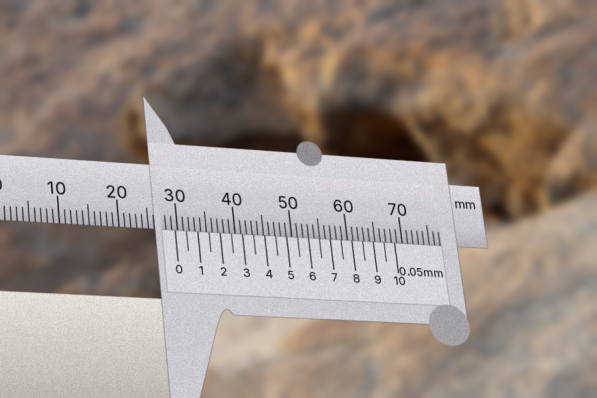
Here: 29.6 mm
